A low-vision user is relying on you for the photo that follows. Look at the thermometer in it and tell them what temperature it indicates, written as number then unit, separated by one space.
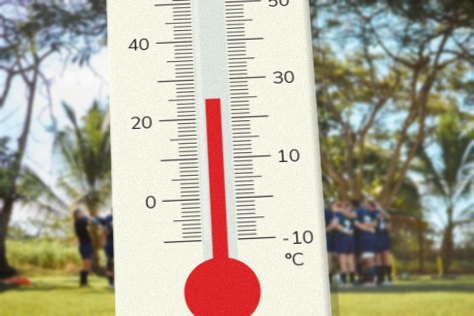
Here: 25 °C
